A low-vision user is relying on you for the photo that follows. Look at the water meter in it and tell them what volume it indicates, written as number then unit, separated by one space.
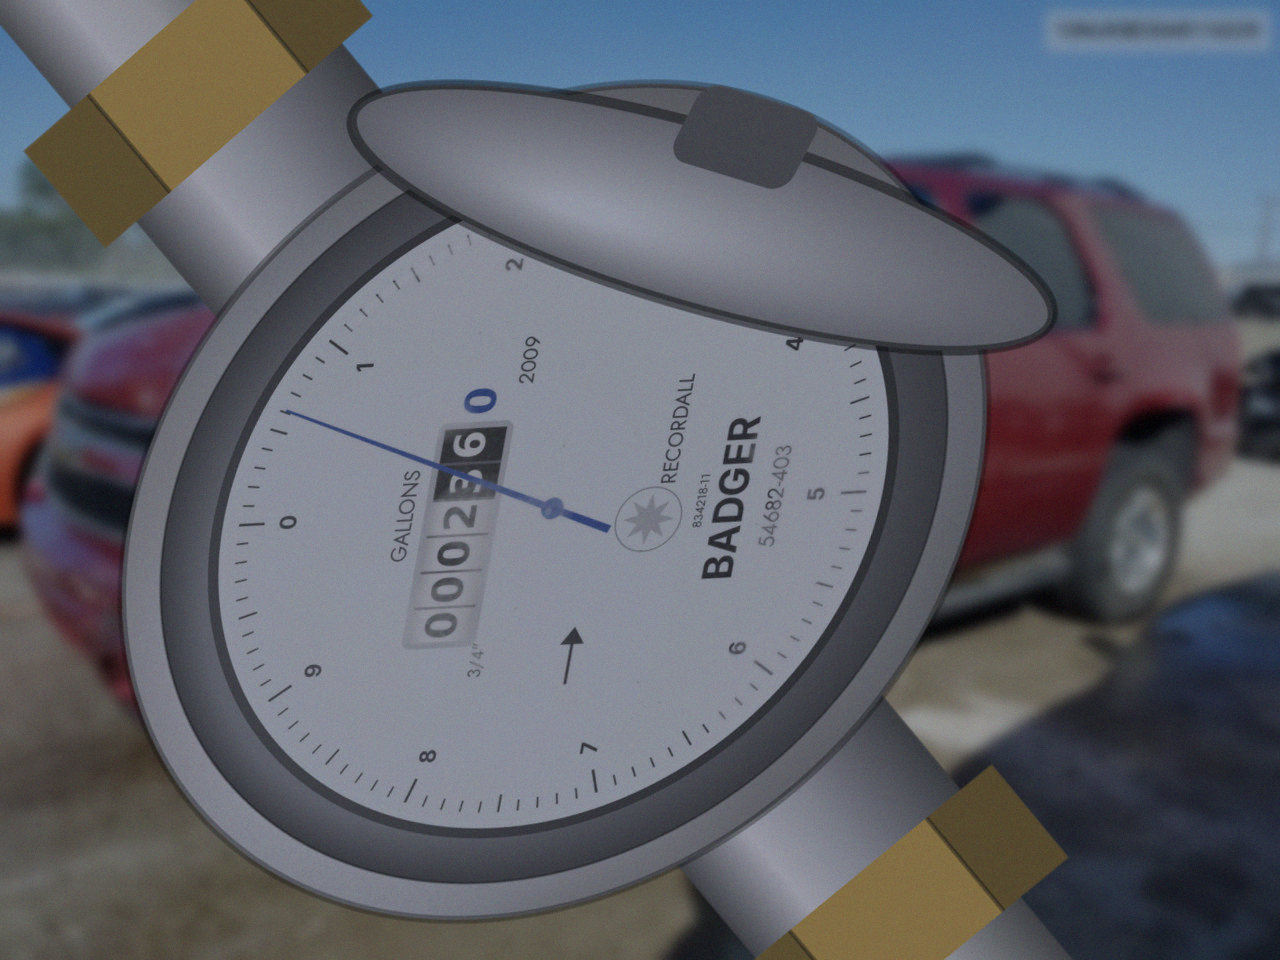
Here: 2360.6 gal
